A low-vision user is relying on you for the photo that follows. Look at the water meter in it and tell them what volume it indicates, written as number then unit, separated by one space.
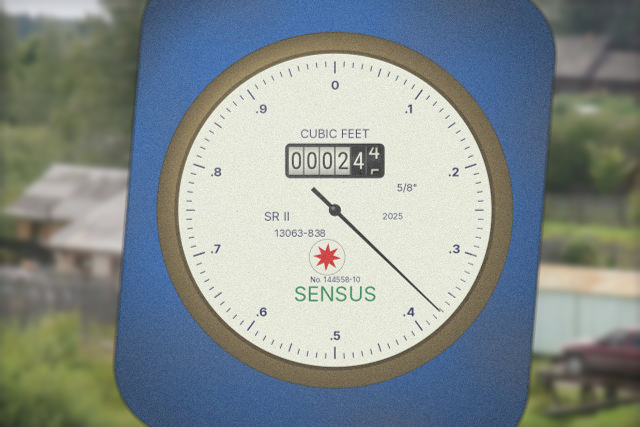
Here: 244.37 ft³
